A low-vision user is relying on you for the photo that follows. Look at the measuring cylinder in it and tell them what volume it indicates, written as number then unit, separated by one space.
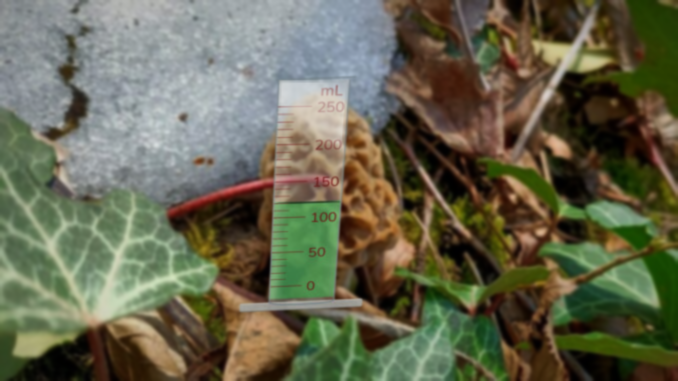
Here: 120 mL
